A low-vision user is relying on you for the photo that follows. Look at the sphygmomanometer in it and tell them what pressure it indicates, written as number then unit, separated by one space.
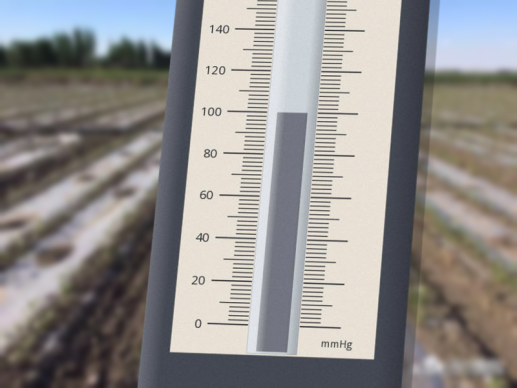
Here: 100 mmHg
